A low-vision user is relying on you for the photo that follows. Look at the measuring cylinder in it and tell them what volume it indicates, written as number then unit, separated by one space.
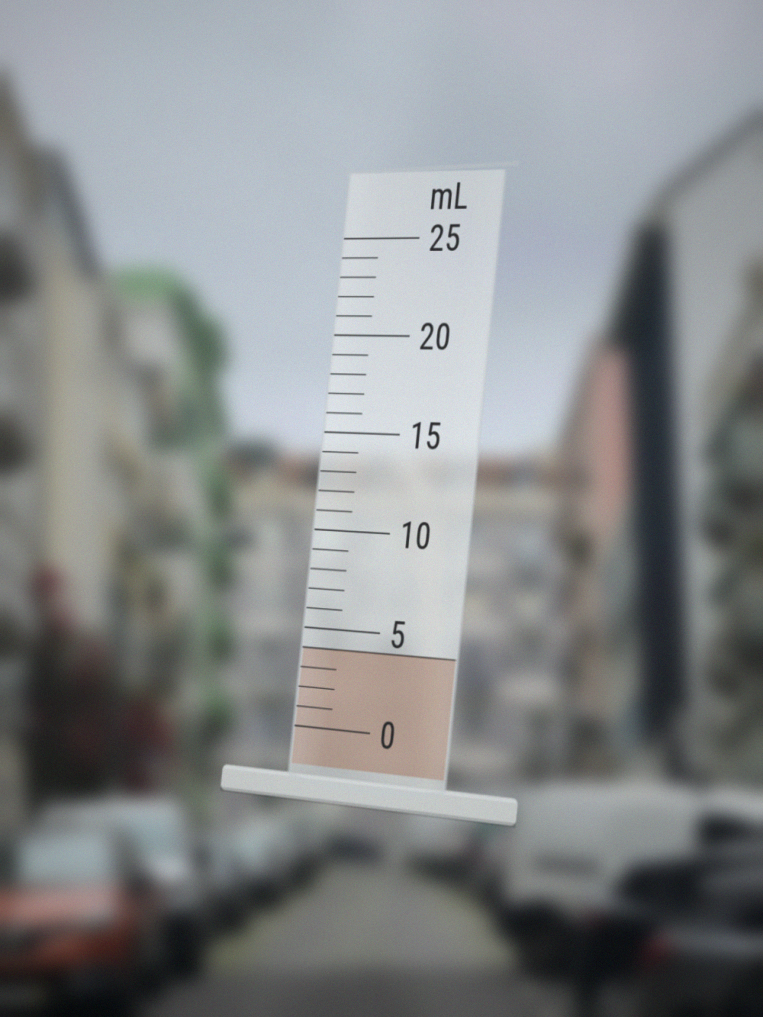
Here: 4 mL
